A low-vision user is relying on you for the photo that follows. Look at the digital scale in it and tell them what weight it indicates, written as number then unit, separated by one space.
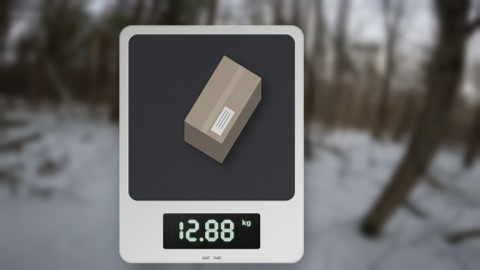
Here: 12.88 kg
